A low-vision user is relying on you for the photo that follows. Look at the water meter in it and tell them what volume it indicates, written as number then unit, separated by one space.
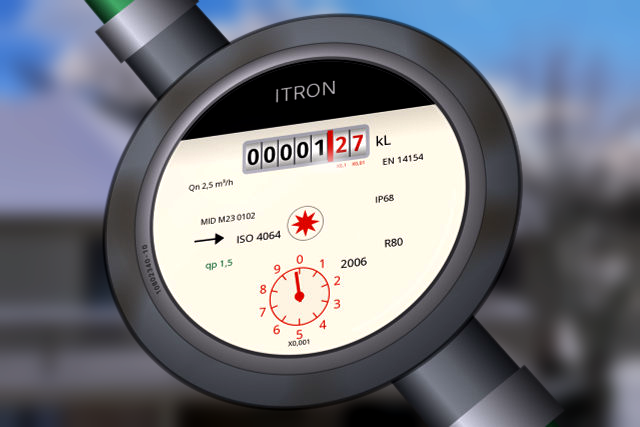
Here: 1.269 kL
